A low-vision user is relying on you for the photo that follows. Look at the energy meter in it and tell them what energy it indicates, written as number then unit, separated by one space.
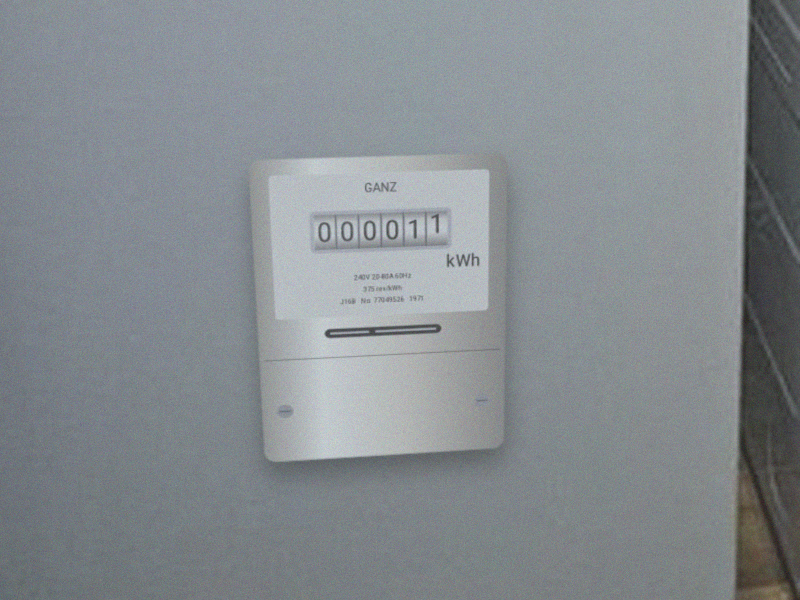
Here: 11 kWh
